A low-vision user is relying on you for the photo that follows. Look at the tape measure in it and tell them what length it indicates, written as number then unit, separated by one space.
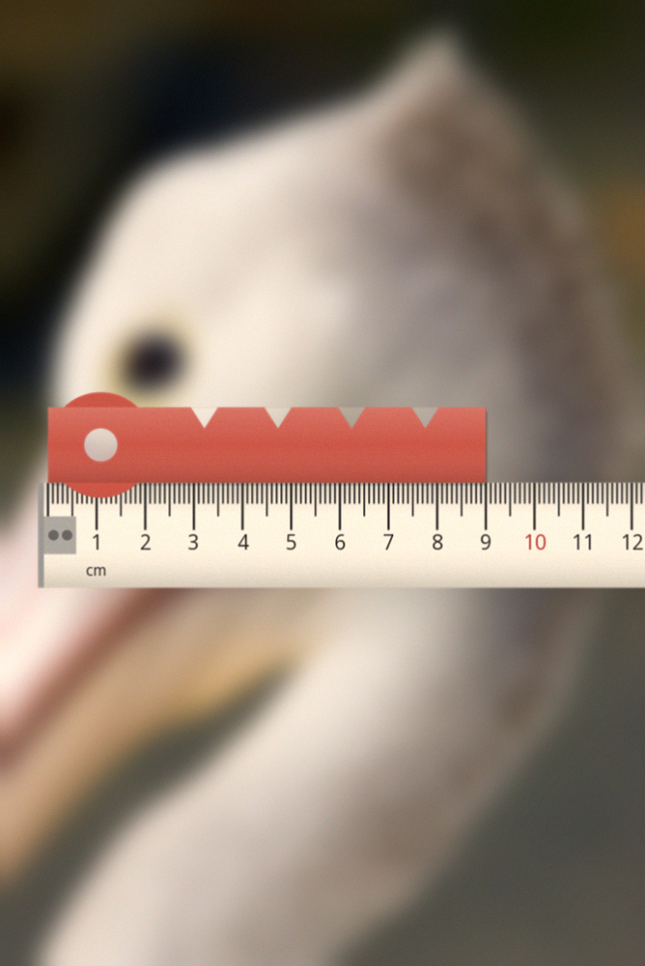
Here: 9 cm
